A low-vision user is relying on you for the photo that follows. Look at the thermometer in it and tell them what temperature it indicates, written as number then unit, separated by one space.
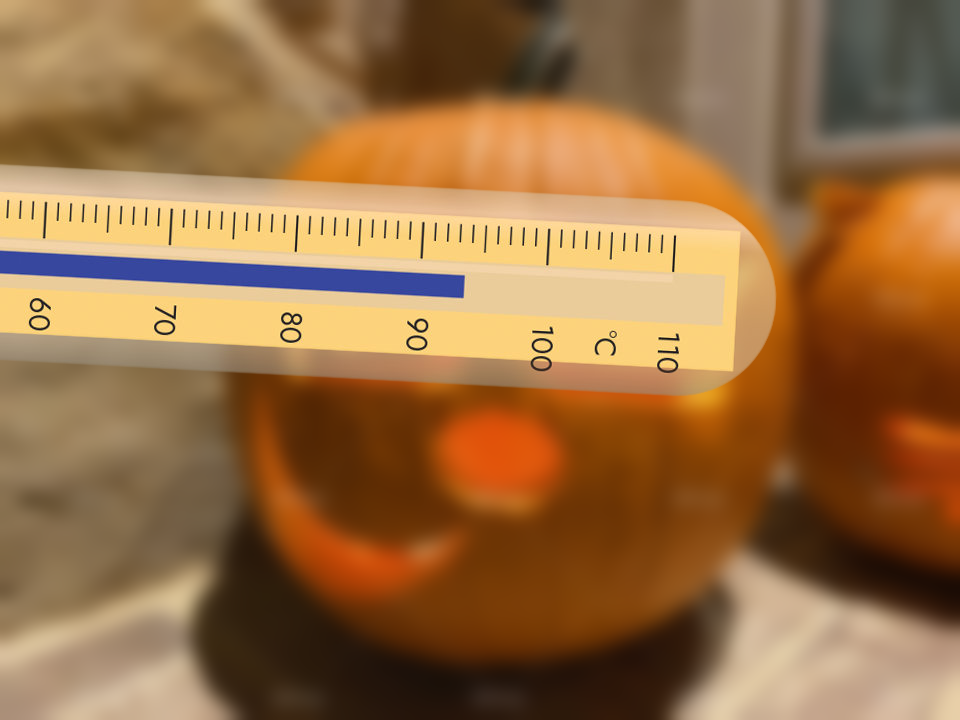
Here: 93.5 °C
